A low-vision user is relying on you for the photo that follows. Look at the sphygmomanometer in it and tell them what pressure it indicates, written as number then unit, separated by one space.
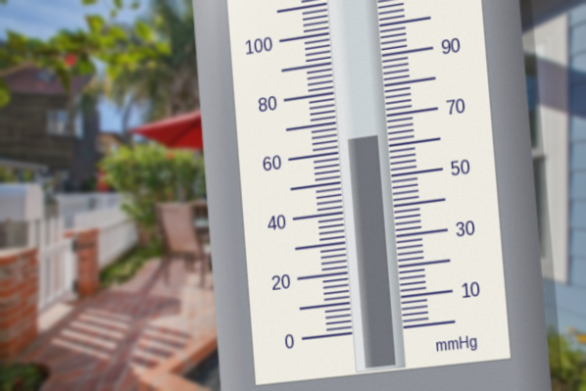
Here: 64 mmHg
